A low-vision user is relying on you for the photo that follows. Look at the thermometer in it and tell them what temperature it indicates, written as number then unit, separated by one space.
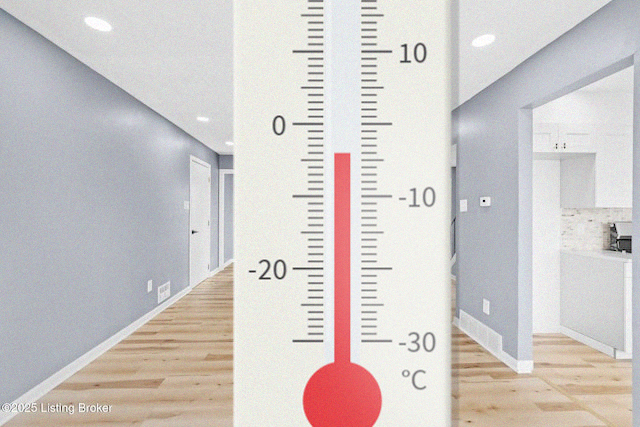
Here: -4 °C
